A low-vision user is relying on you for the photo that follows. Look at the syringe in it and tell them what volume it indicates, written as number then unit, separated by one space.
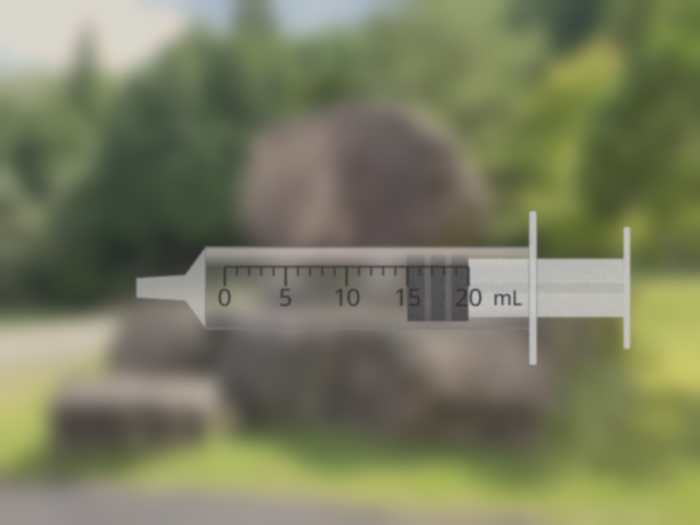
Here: 15 mL
